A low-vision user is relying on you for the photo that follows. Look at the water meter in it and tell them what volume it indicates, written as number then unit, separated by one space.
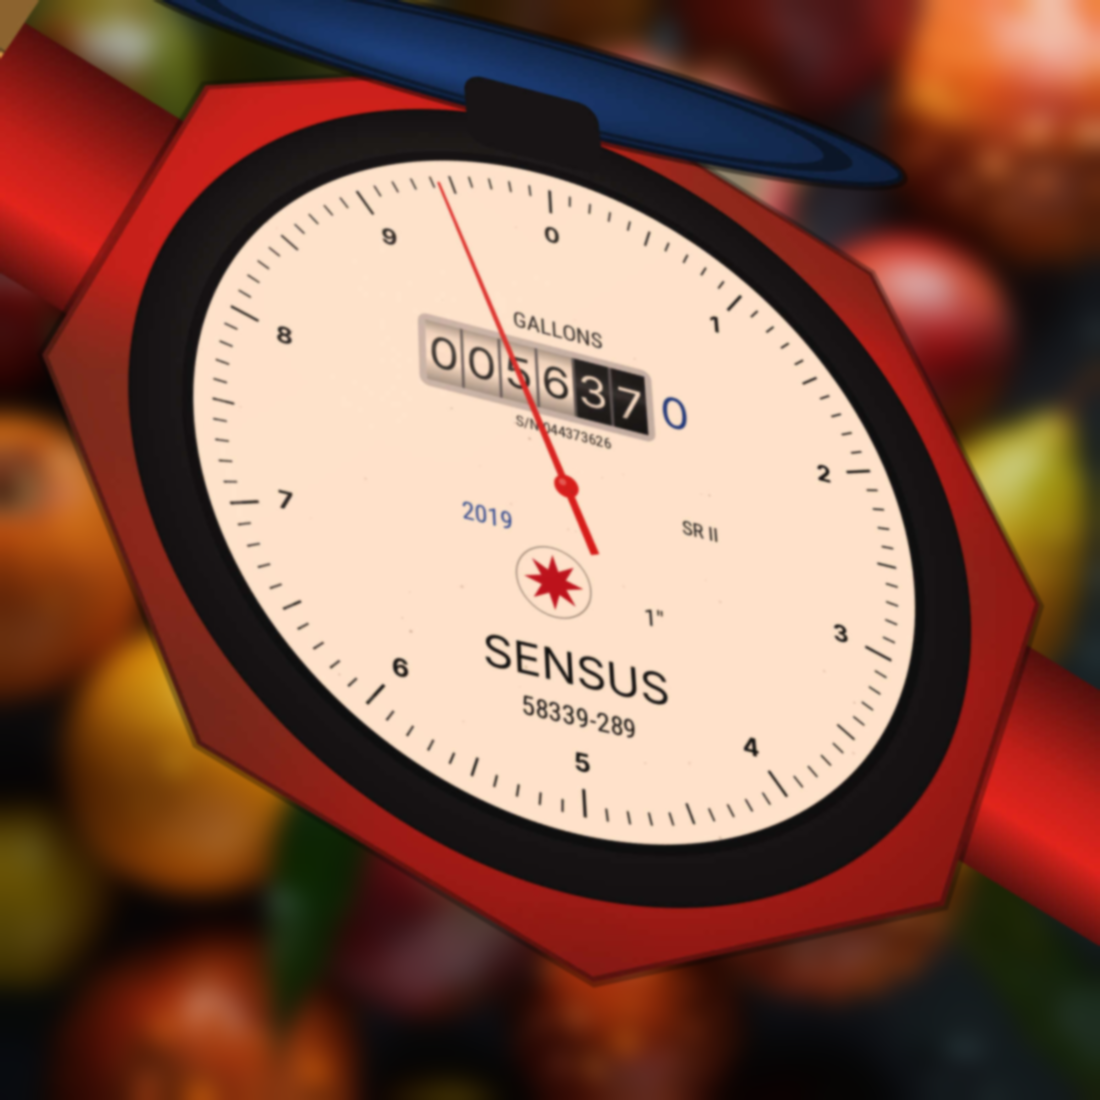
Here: 56369.4 gal
